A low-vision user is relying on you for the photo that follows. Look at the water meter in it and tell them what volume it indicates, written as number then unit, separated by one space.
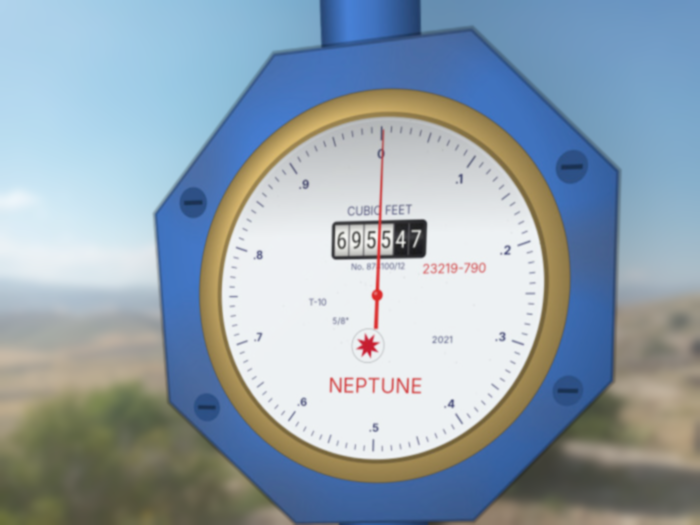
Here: 695547.00 ft³
